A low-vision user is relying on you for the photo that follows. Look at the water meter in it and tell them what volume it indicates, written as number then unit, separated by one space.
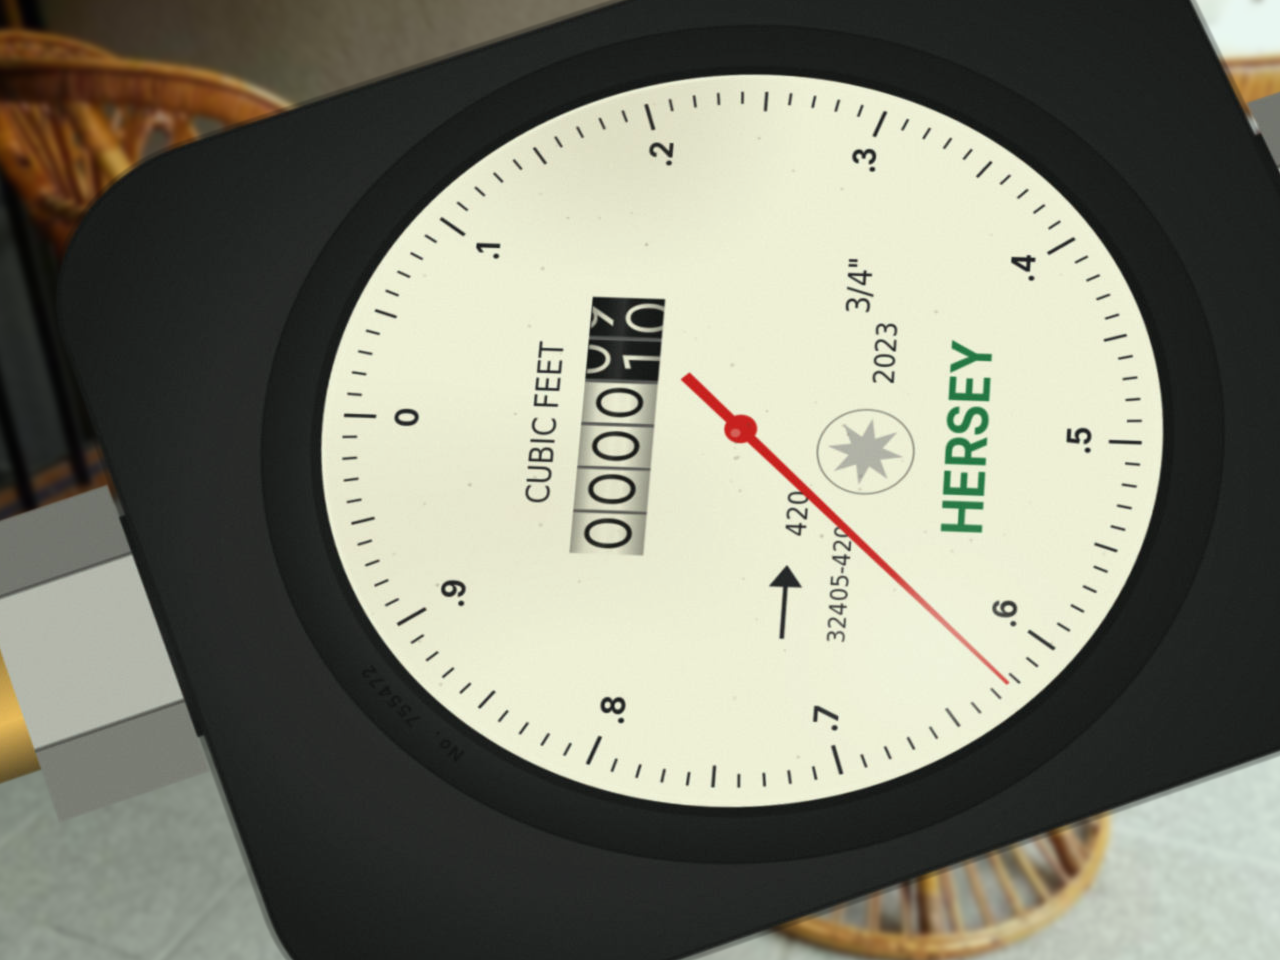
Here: 9.62 ft³
